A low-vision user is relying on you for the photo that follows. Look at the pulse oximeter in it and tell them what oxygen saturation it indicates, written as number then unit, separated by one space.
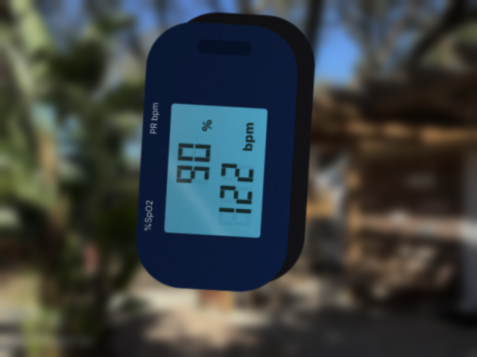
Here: 90 %
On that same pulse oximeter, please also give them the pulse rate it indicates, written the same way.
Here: 122 bpm
